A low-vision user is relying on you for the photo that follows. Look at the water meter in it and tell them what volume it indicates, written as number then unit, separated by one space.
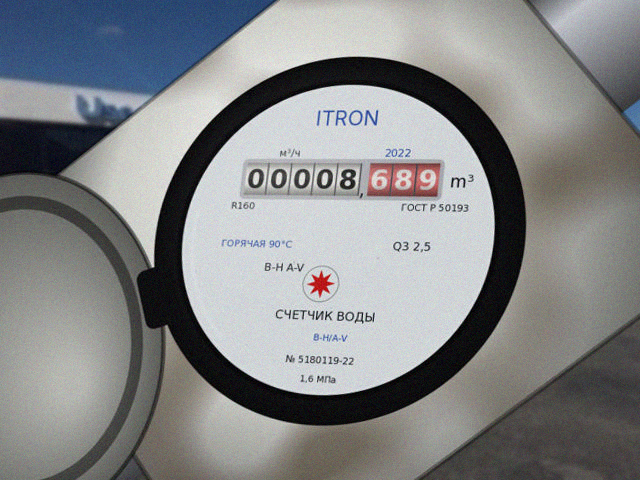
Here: 8.689 m³
